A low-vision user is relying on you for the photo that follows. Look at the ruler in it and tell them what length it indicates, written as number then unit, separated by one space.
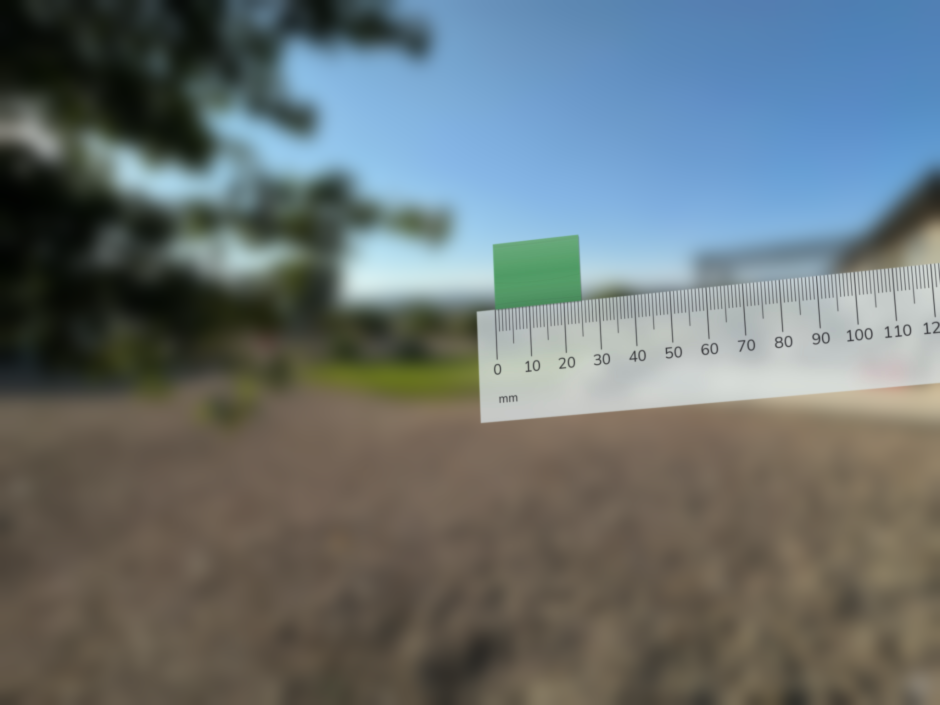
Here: 25 mm
